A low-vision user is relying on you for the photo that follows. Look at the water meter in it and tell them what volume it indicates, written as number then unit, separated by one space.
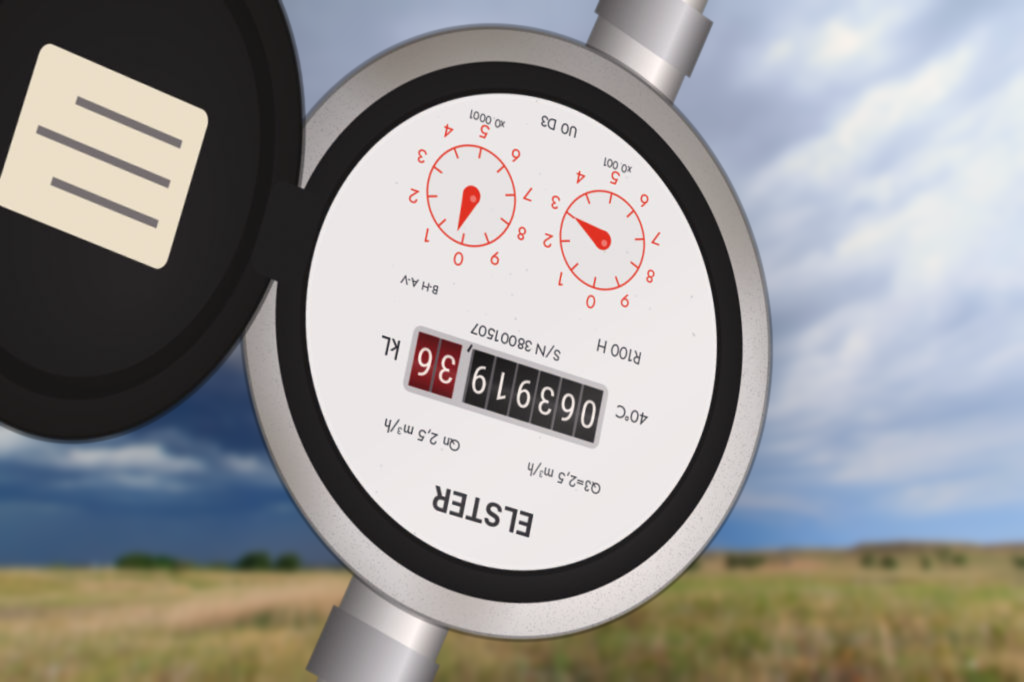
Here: 63919.3630 kL
